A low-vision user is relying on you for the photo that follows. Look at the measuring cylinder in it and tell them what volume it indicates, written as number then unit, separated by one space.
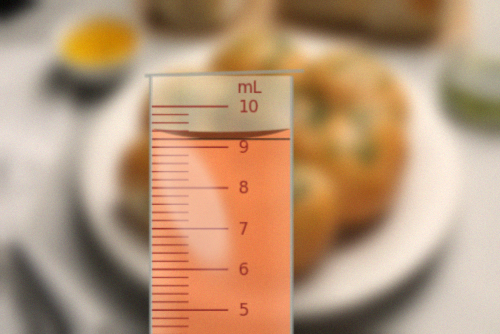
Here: 9.2 mL
